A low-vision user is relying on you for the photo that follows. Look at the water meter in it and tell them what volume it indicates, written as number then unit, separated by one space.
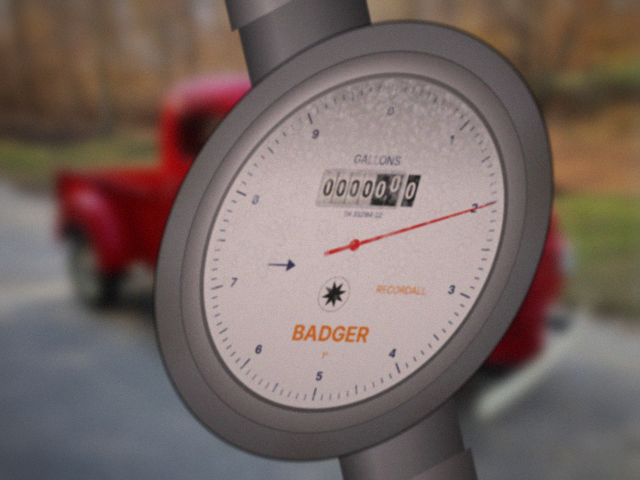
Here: 2.0 gal
